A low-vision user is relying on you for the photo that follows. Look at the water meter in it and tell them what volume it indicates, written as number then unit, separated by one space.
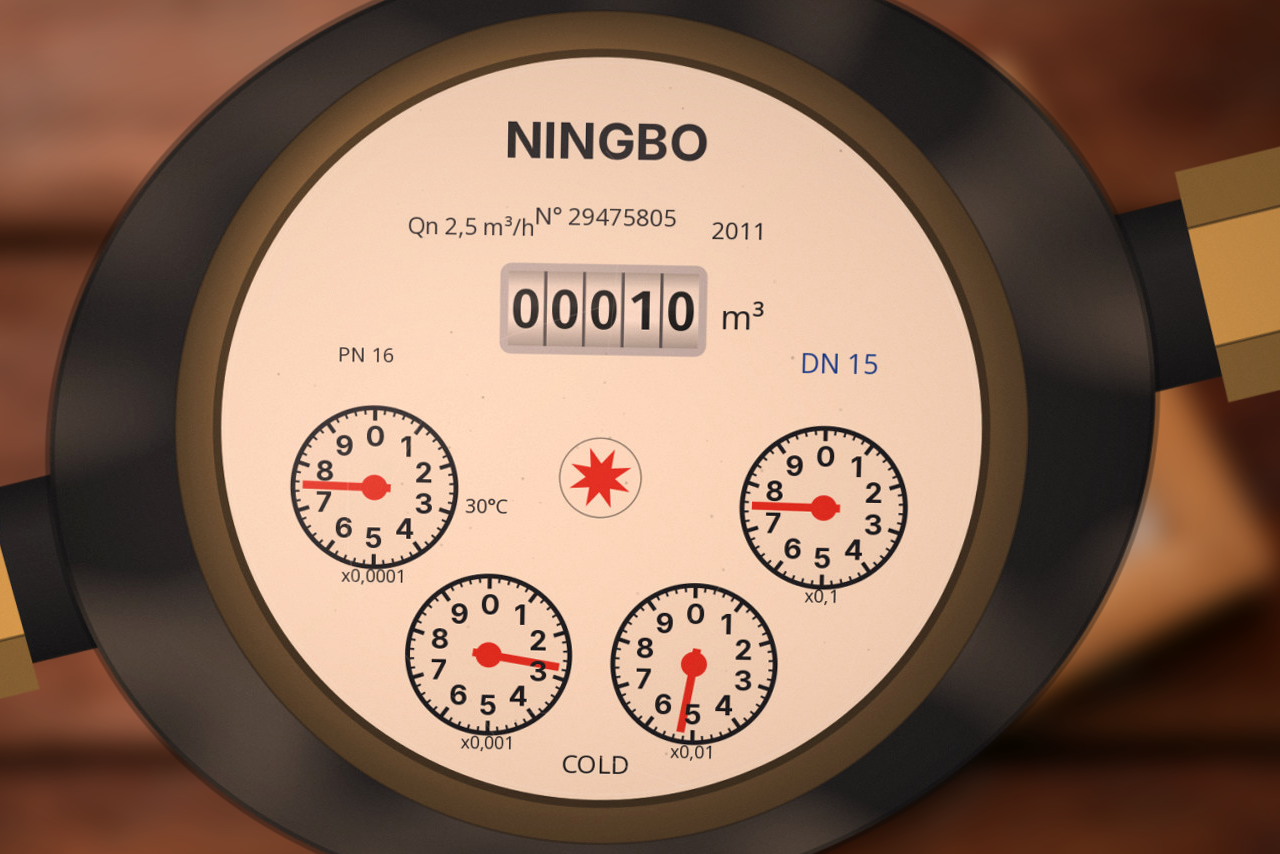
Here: 10.7527 m³
